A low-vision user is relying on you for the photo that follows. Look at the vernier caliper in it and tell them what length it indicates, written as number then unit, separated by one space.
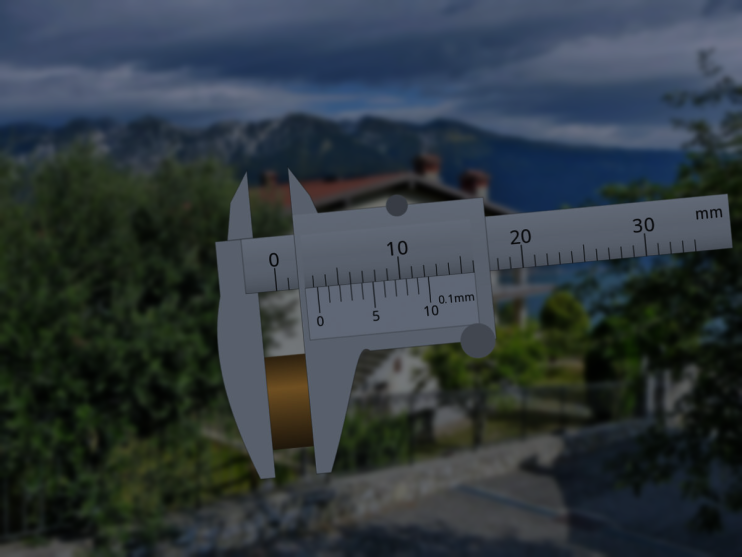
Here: 3.3 mm
